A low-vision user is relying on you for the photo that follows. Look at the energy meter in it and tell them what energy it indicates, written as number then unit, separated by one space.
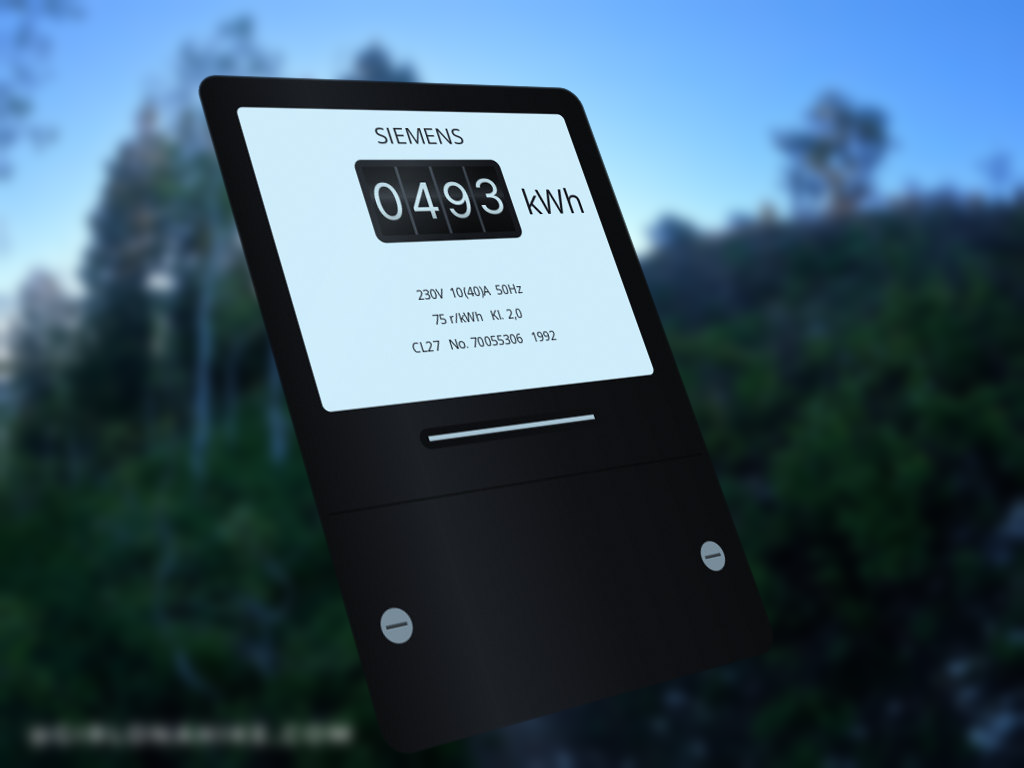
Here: 493 kWh
